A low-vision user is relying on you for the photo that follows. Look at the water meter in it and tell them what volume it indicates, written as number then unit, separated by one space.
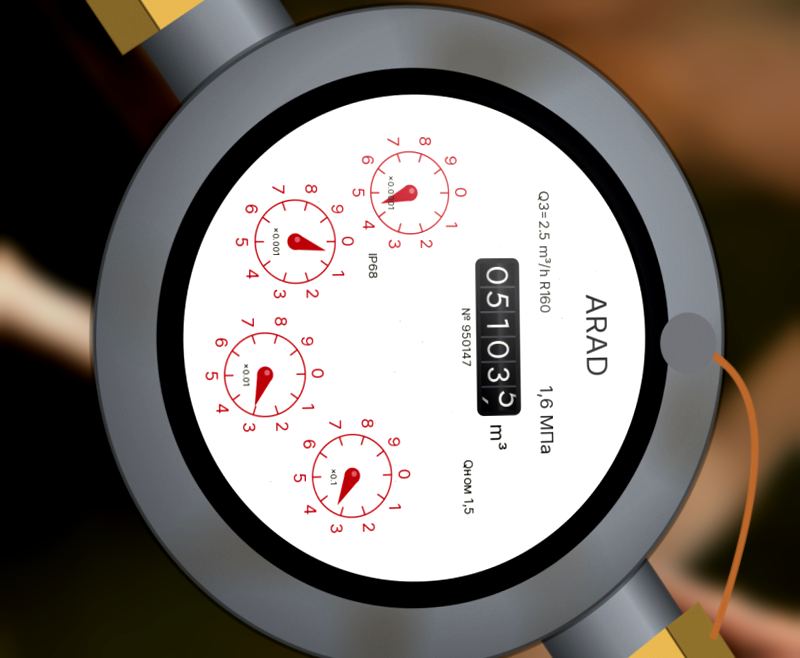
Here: 51035.3304 m³
